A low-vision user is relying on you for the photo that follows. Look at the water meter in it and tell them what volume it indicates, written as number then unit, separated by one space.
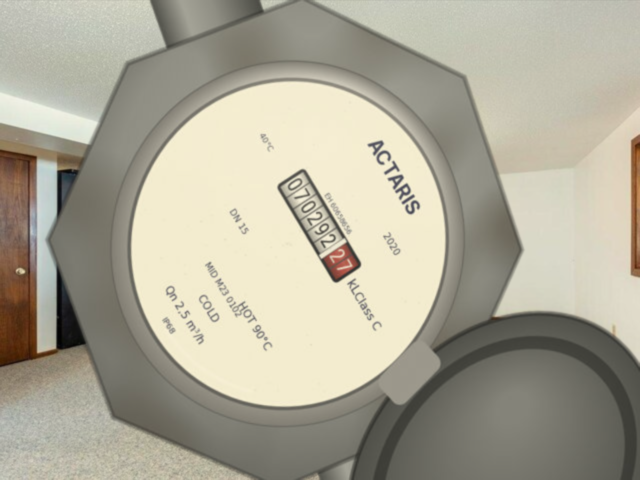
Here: 70292.27 kL
